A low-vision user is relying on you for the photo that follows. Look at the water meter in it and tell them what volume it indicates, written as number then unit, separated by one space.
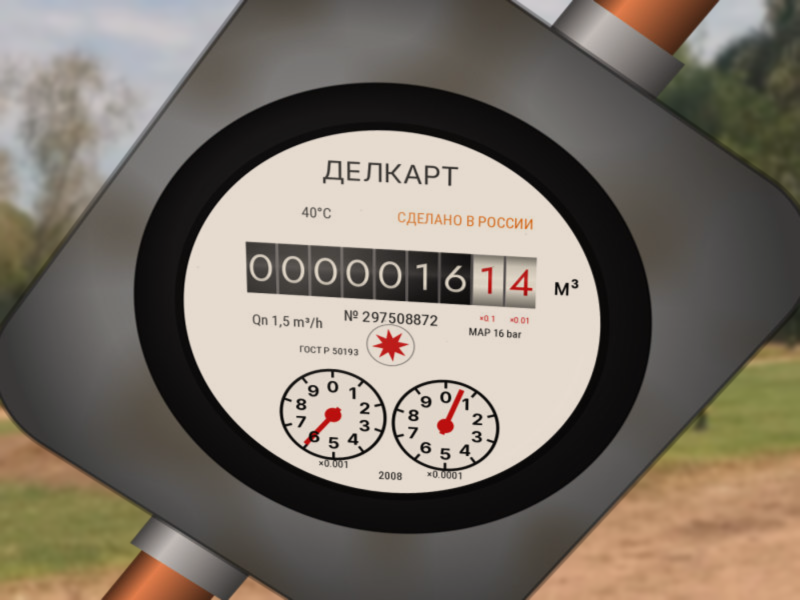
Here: 16.1460 m³
